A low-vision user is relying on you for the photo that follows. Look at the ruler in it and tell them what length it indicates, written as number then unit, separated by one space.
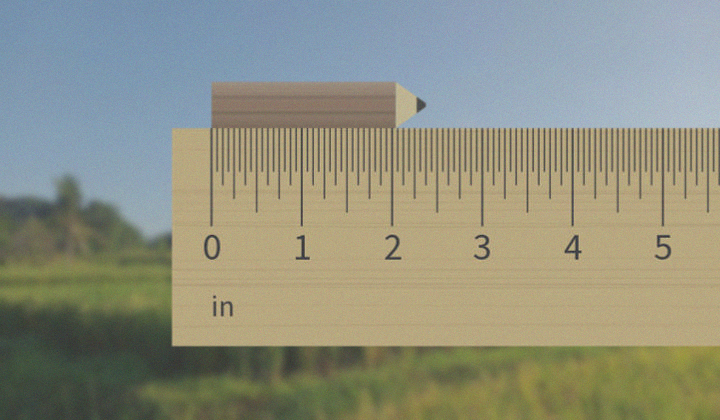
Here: 2.375 in
